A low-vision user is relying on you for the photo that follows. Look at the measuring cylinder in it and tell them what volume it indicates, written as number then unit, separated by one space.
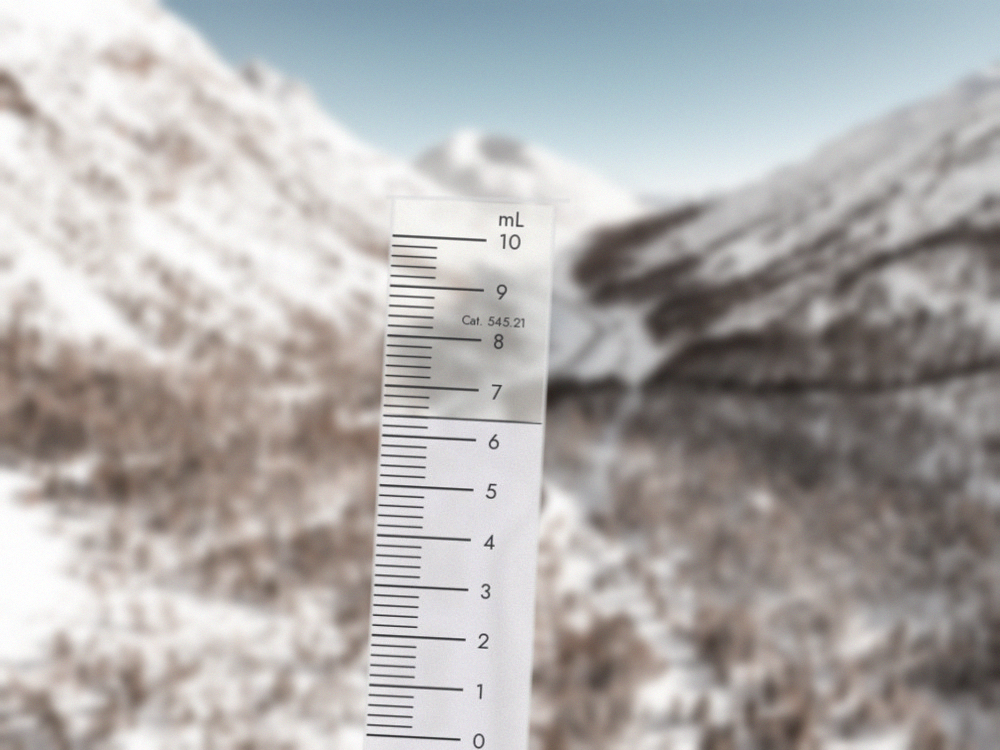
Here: 6.4 mL
